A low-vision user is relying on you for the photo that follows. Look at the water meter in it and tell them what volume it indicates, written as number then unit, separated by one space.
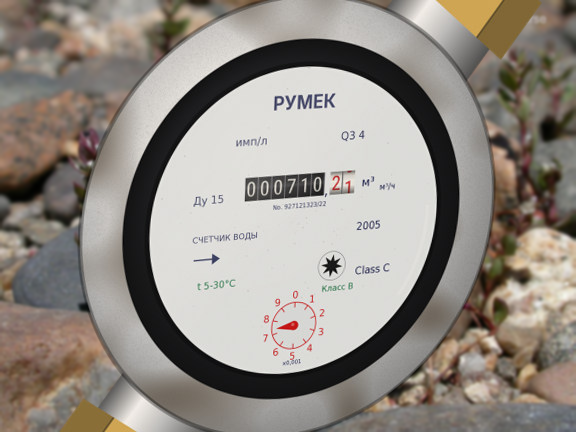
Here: 710.207 m³
